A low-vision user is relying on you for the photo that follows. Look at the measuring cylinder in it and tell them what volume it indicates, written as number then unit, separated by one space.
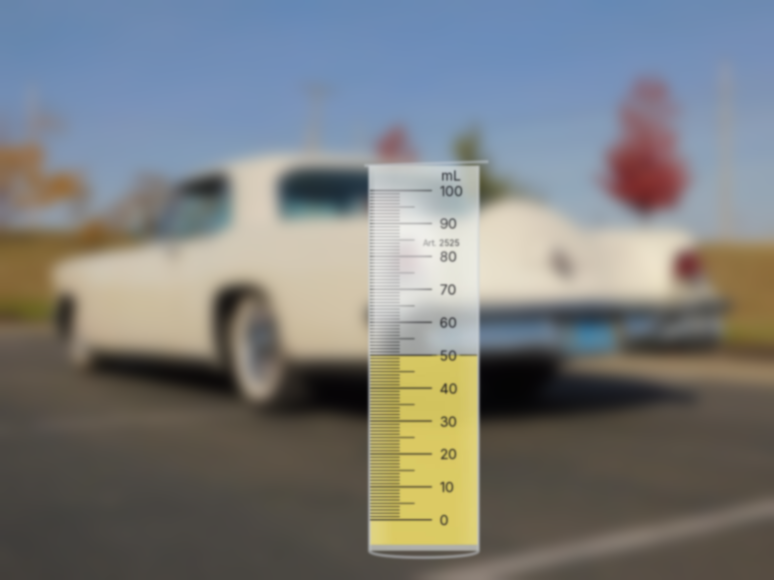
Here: 50 mL
